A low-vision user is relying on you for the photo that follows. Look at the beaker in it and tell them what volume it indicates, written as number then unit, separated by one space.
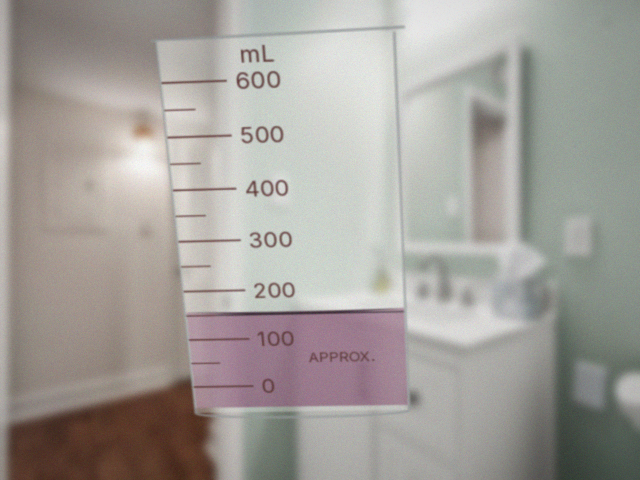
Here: 150 mL
